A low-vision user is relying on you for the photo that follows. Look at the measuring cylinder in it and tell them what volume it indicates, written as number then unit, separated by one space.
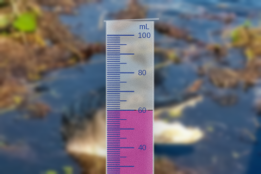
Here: 60 mL
